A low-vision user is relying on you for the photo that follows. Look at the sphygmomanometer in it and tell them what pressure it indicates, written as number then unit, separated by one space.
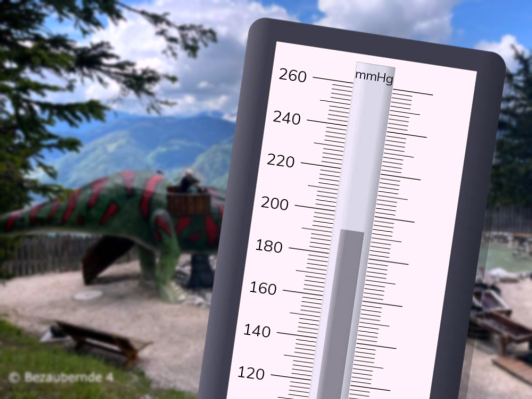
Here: 192 mmHg
